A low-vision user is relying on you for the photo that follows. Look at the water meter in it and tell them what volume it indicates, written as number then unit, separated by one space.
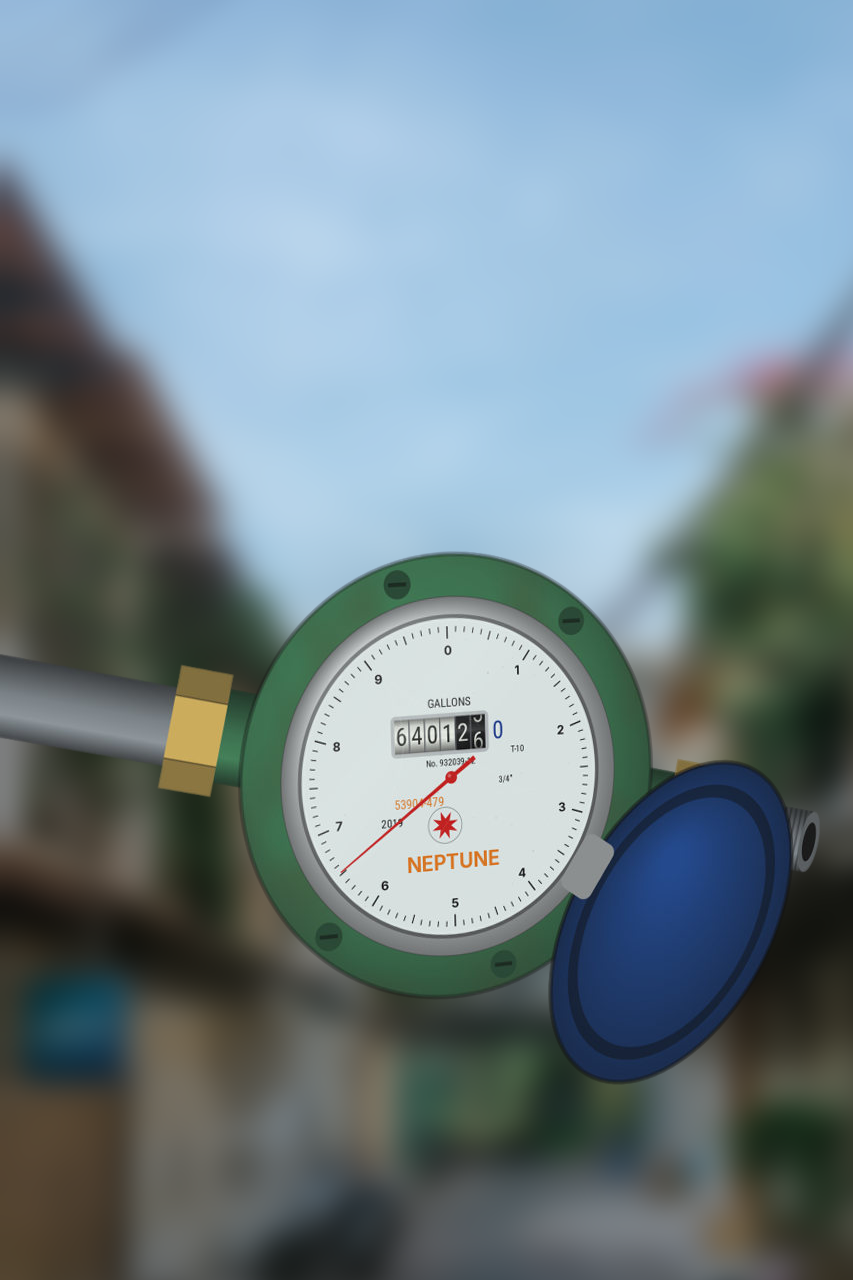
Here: 6401256.5 gal
